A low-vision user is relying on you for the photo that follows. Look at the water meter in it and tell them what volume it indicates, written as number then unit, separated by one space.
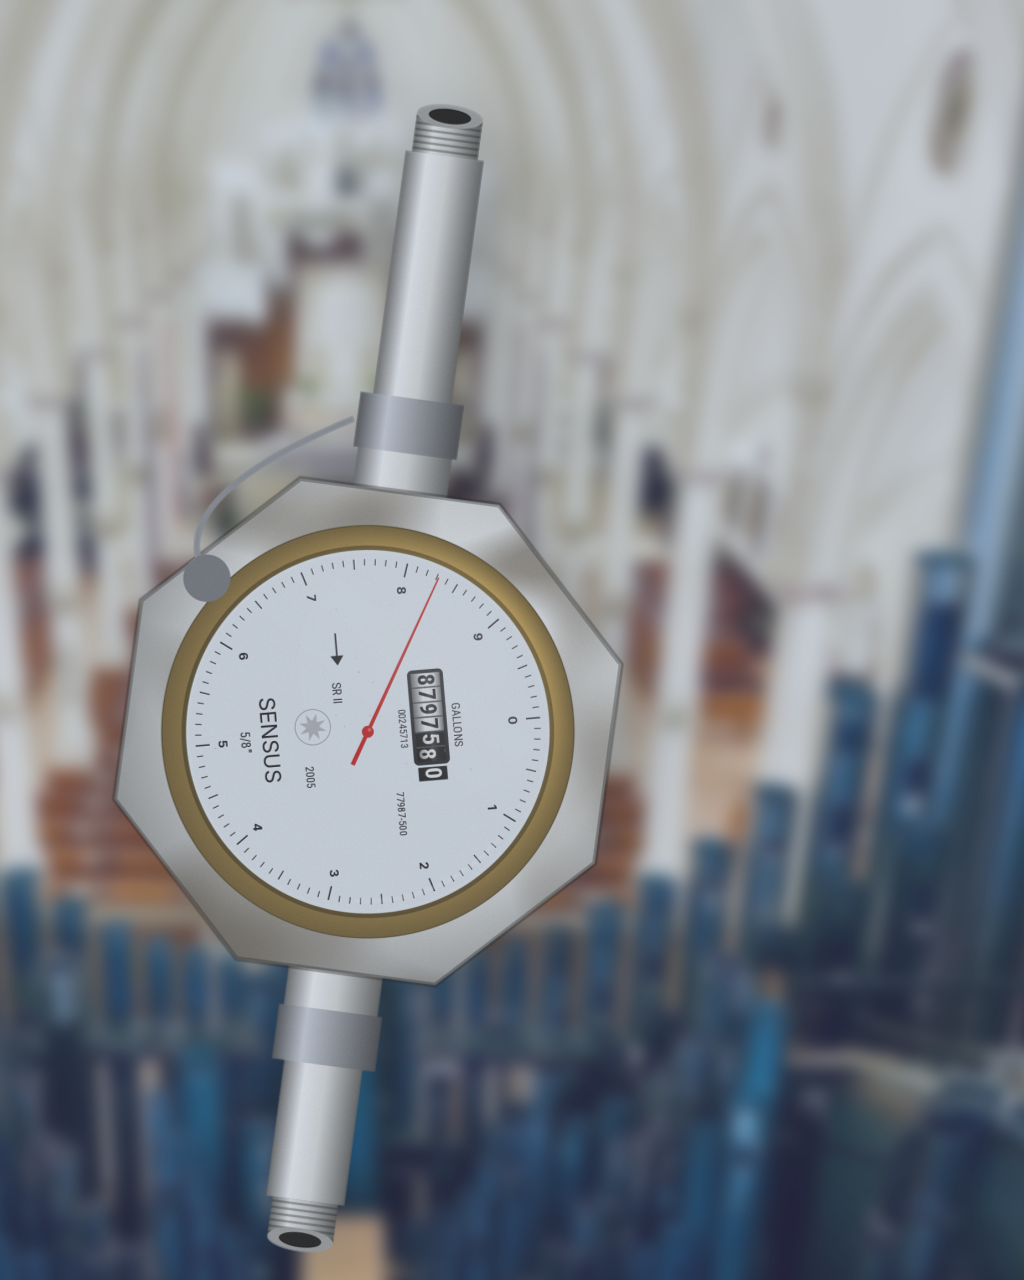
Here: 8797578.3 gal
